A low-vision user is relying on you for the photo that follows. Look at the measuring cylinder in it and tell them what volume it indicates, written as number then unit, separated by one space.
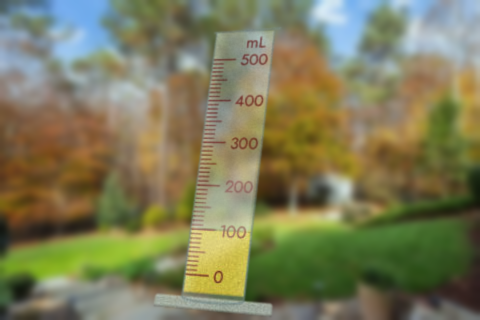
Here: 100 mL
